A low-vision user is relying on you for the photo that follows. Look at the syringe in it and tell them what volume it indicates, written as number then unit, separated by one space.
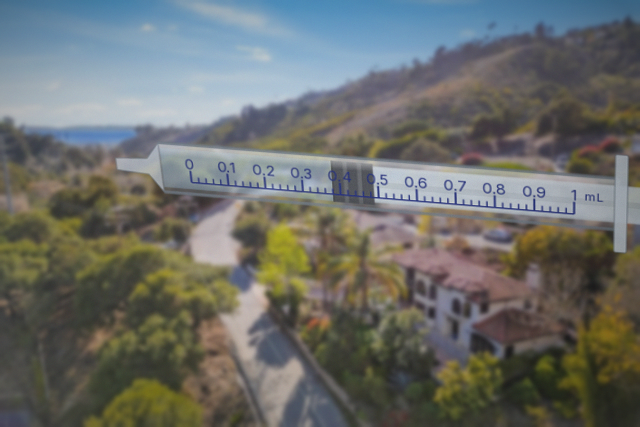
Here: 0.38 mL
